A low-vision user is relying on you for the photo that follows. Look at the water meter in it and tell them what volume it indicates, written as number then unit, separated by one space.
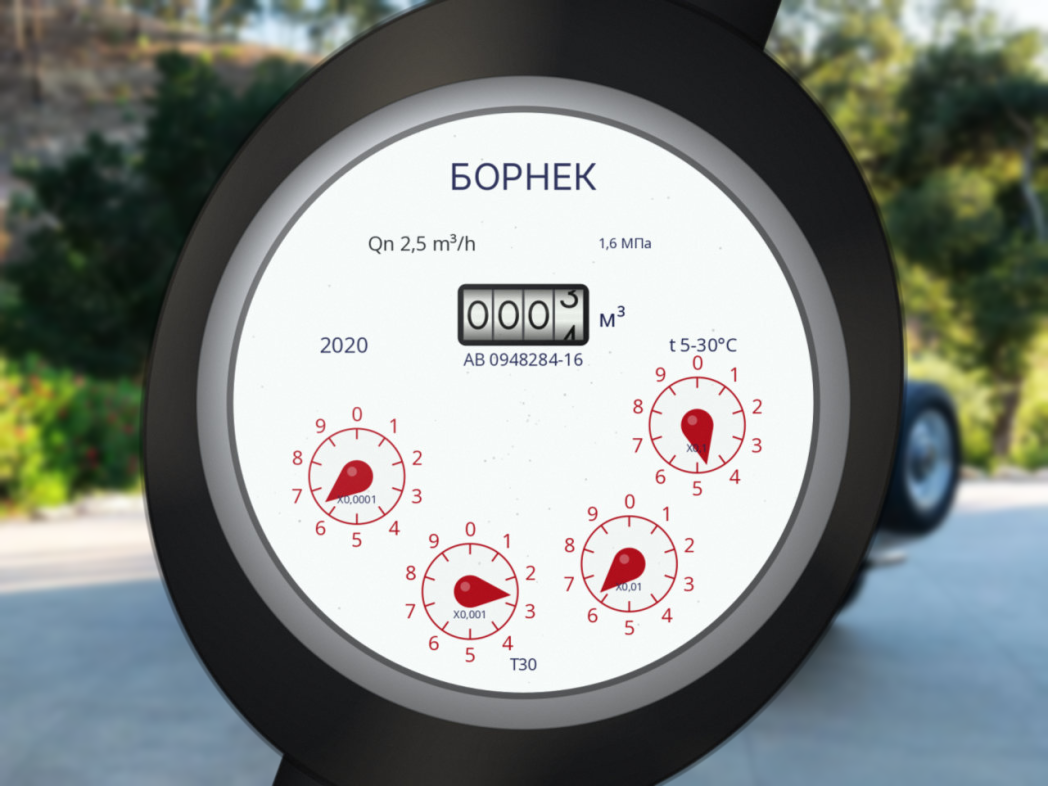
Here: 3.4626 m³
